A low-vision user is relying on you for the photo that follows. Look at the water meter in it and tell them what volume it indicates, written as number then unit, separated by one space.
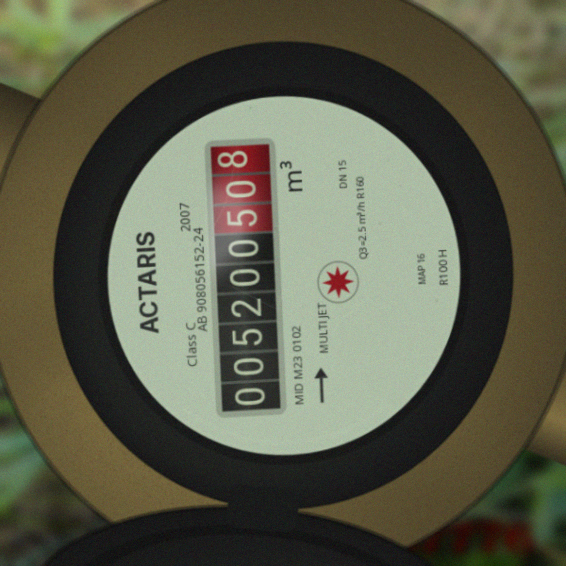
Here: 5200.508 m³
